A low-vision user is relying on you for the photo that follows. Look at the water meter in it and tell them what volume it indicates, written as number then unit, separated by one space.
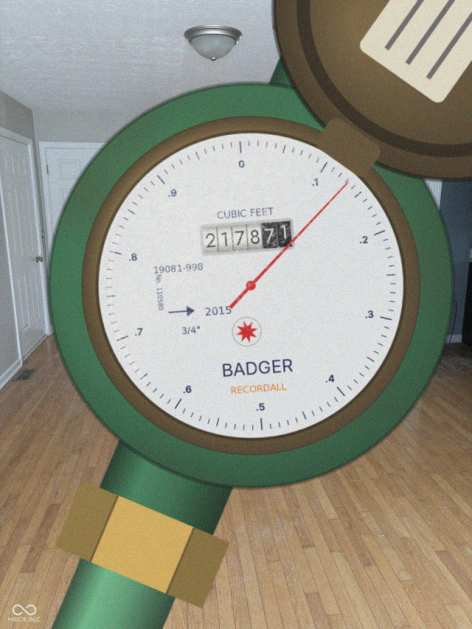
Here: 217871.13 ft³
